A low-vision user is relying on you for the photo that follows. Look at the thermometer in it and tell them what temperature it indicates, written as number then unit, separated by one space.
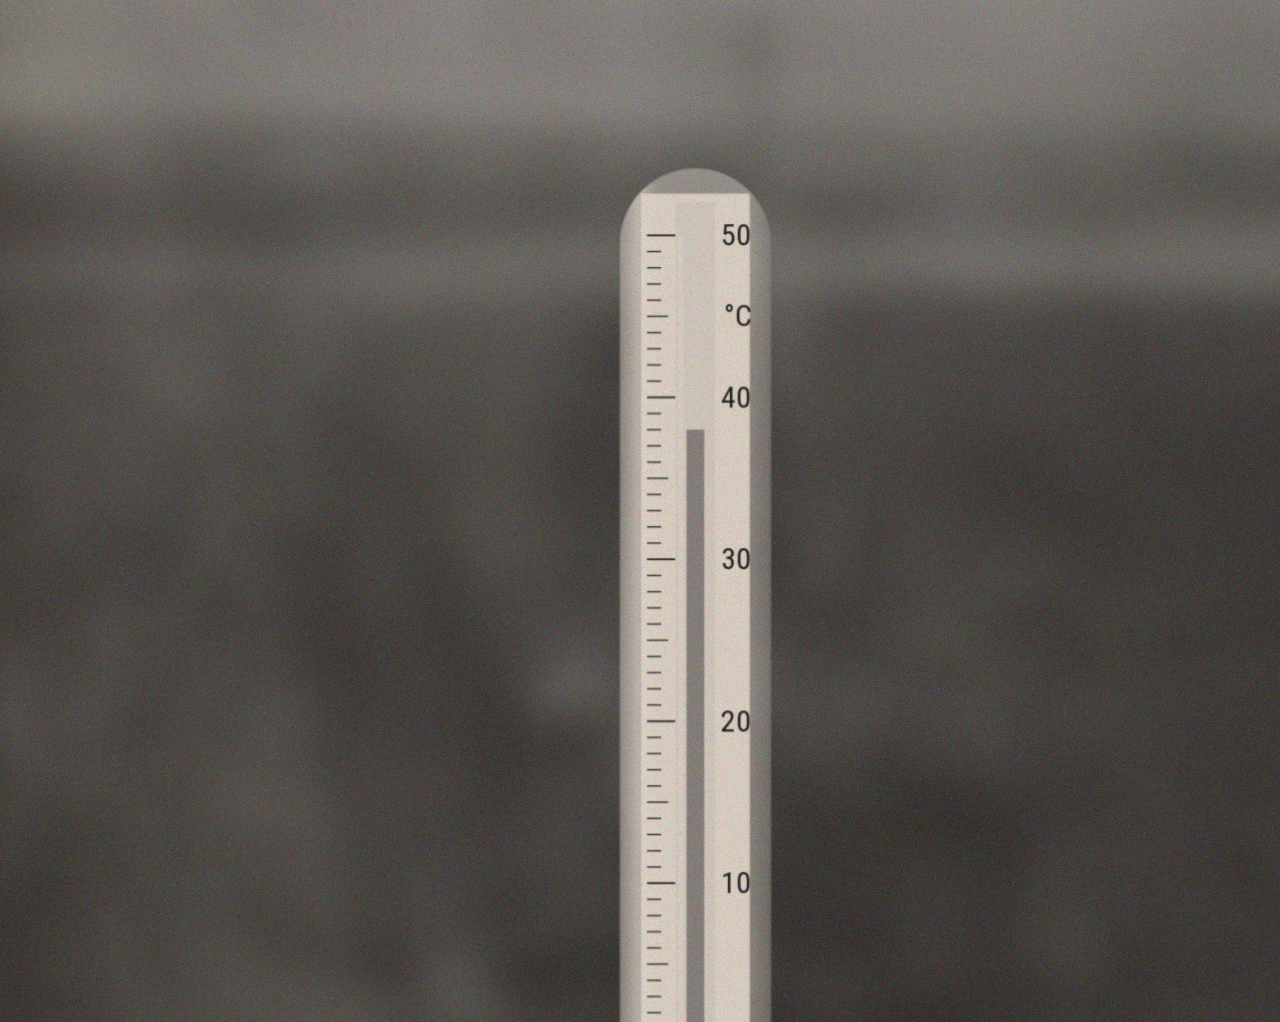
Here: 38 °C
